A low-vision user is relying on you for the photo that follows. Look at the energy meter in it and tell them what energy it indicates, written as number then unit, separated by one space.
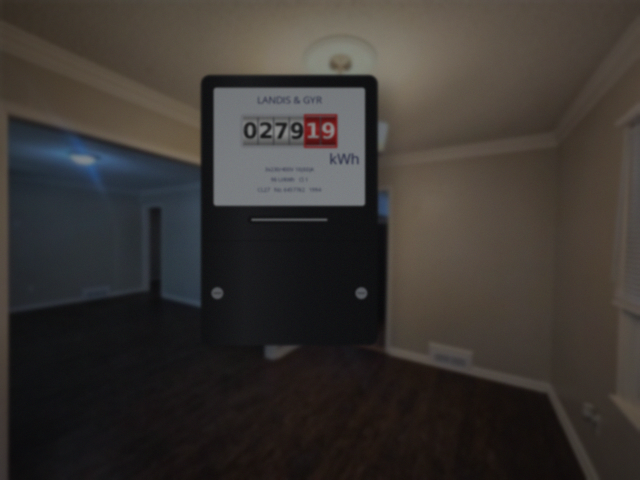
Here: 279.19 kWh
